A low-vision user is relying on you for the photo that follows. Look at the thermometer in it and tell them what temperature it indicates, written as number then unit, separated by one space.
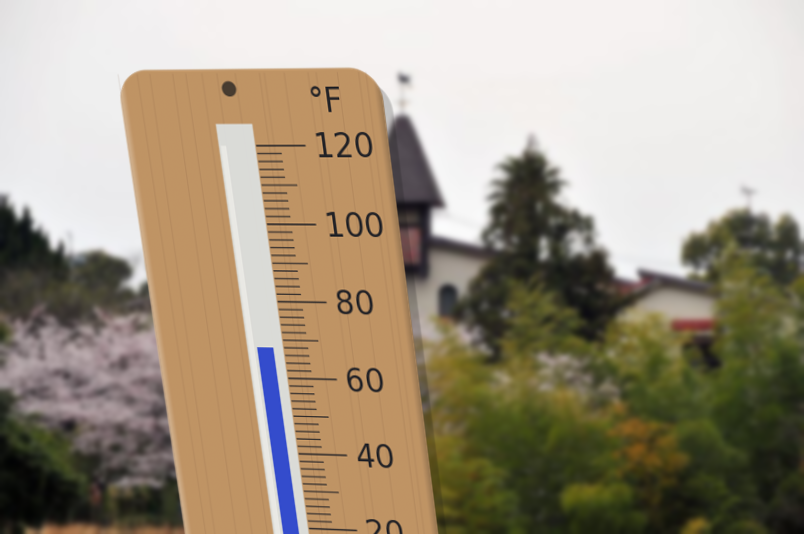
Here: 68 °F
